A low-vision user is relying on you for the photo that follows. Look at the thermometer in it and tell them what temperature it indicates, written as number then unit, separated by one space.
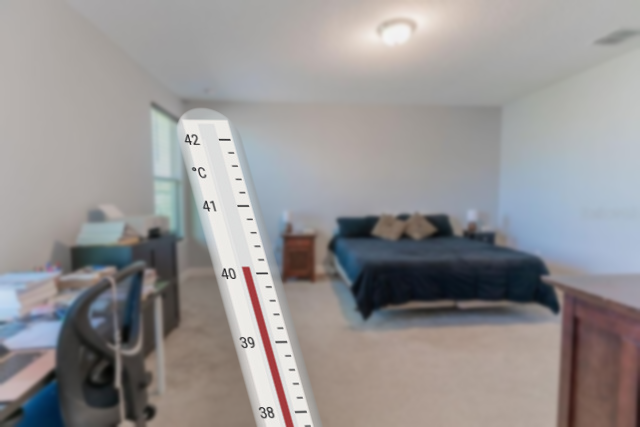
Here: 40.1 °C
